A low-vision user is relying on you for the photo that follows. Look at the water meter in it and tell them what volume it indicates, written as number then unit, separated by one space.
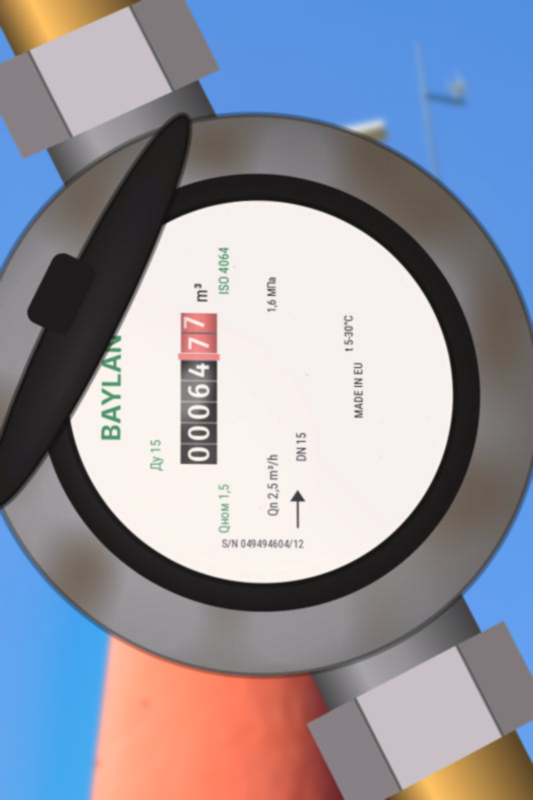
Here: 64.77 m³
